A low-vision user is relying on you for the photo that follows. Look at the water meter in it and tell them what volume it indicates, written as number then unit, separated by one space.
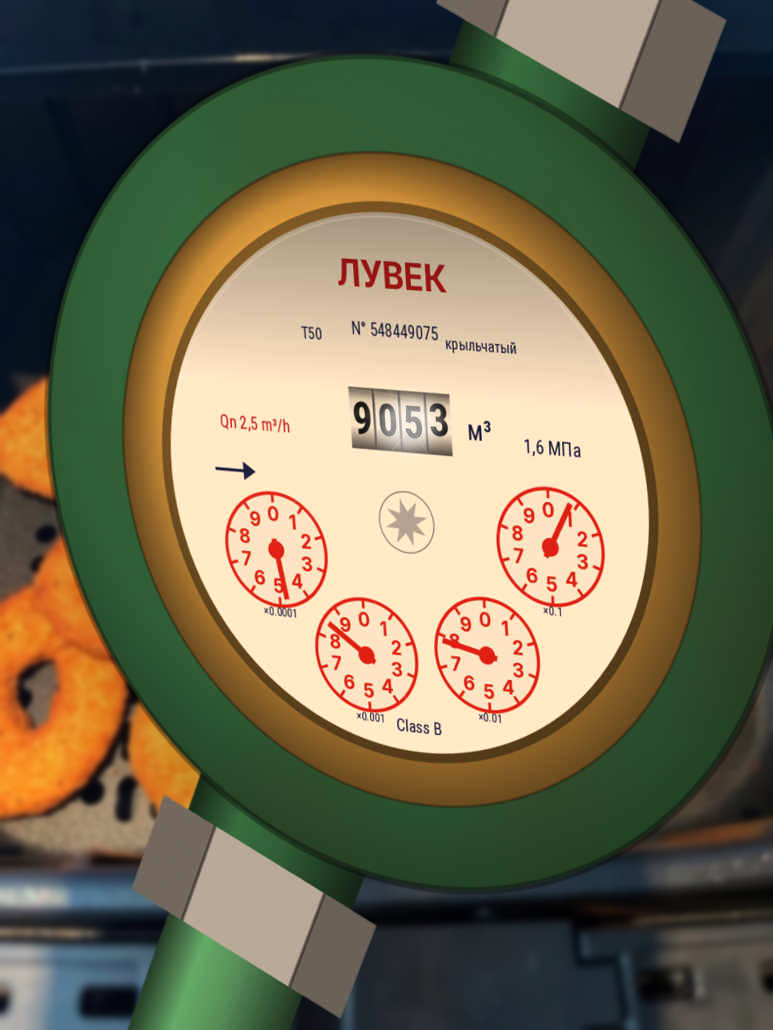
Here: 9053.0784 m³
